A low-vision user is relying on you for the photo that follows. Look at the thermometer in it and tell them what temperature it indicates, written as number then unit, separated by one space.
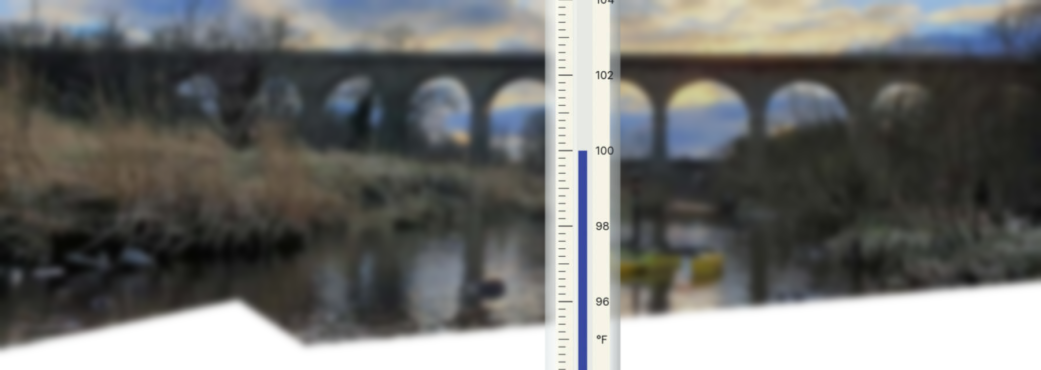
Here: 100 °F
